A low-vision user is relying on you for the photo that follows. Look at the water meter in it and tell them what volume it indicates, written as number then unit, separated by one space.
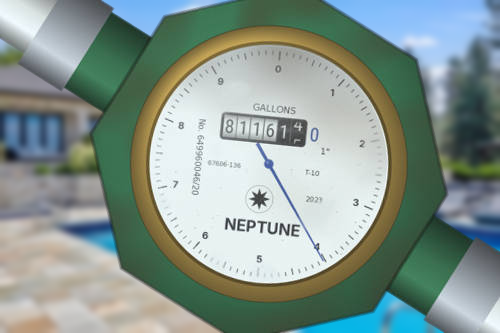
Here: 8116144.0 gal
